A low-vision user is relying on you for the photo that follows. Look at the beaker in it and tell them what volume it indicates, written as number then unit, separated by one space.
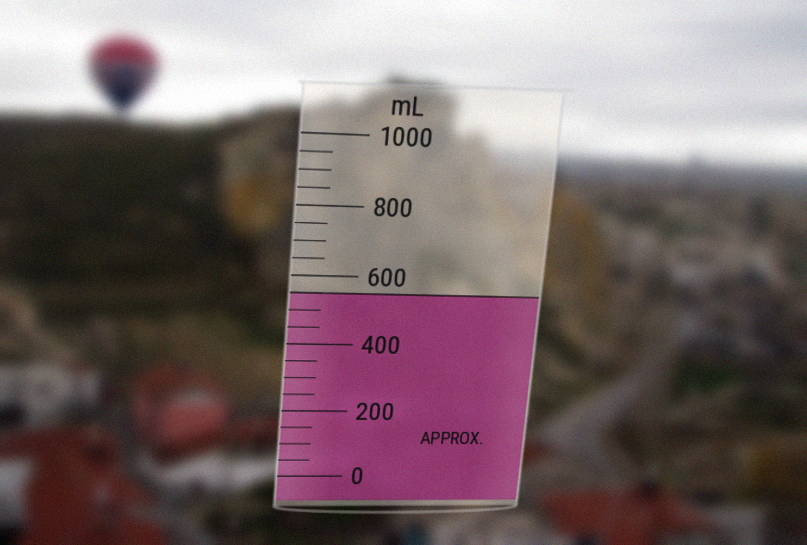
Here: 550 mL
